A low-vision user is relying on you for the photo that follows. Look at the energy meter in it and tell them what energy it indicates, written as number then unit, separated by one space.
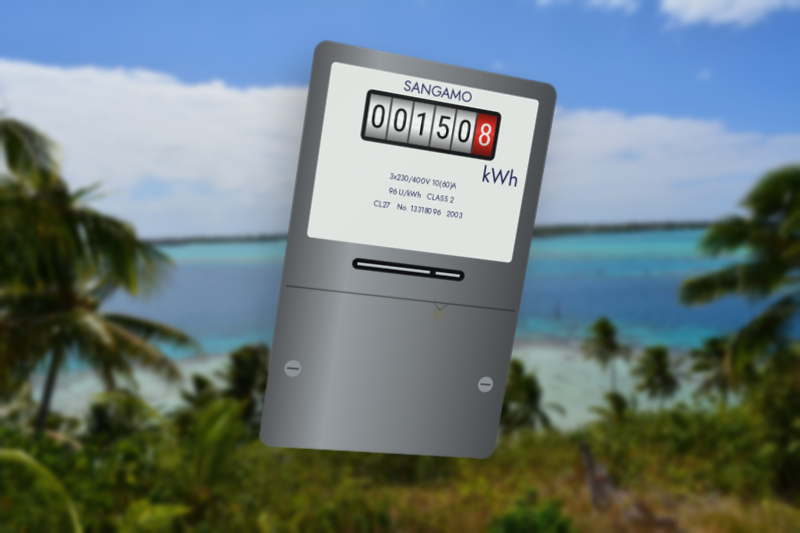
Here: 150.8 kWh
